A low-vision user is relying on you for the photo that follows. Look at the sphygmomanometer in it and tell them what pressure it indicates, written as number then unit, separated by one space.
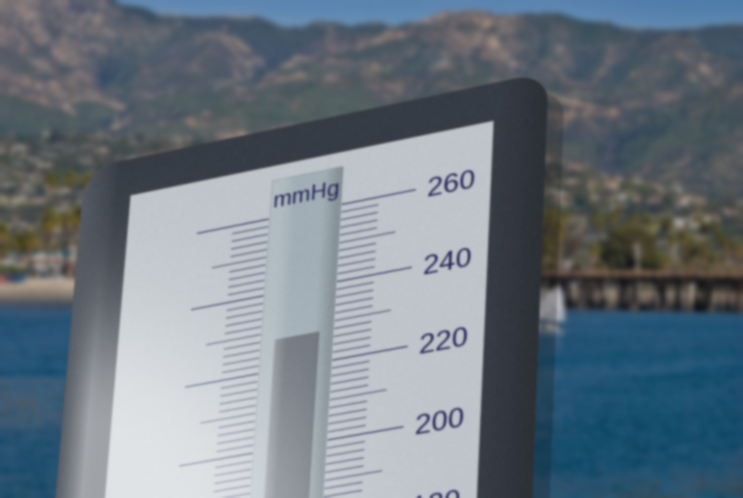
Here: 228 mmHg
